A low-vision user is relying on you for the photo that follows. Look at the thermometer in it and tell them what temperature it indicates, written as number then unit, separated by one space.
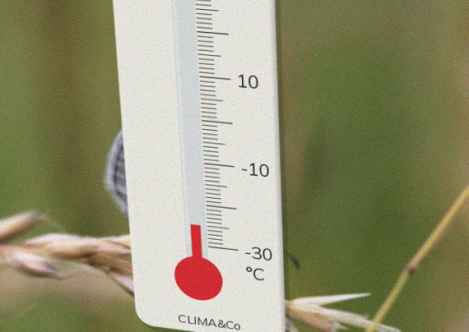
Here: -25 °C
